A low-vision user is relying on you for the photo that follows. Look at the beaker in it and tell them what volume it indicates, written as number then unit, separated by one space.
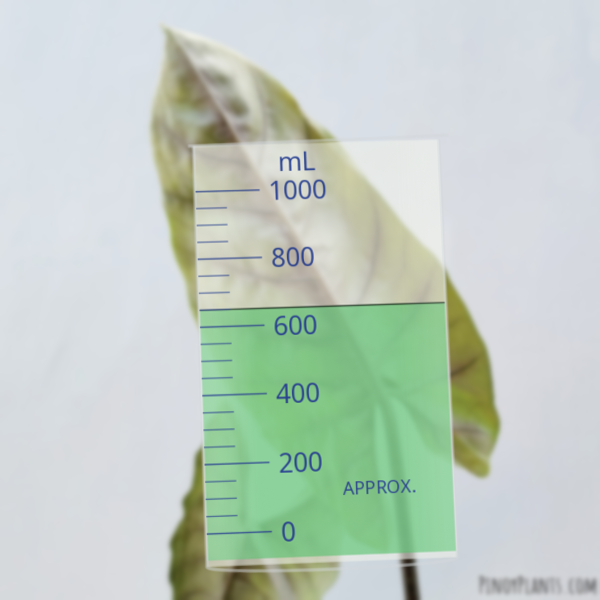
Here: 650 mL
